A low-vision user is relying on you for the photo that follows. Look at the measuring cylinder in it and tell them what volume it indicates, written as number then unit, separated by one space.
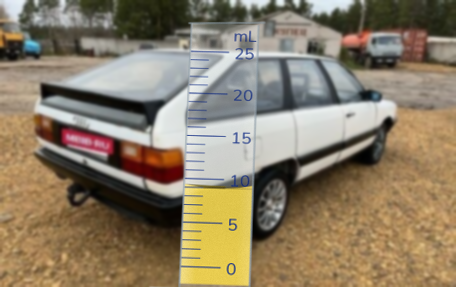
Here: 9 mL
